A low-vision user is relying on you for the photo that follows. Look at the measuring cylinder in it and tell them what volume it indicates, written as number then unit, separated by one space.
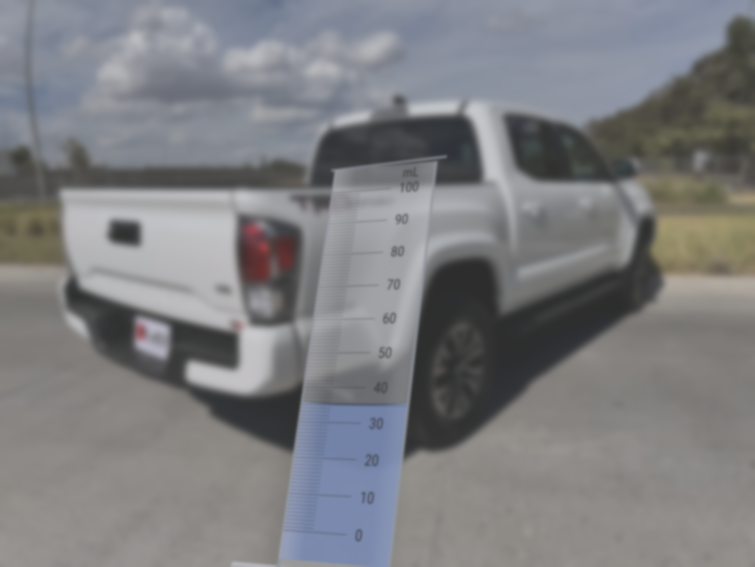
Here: 35 mL
